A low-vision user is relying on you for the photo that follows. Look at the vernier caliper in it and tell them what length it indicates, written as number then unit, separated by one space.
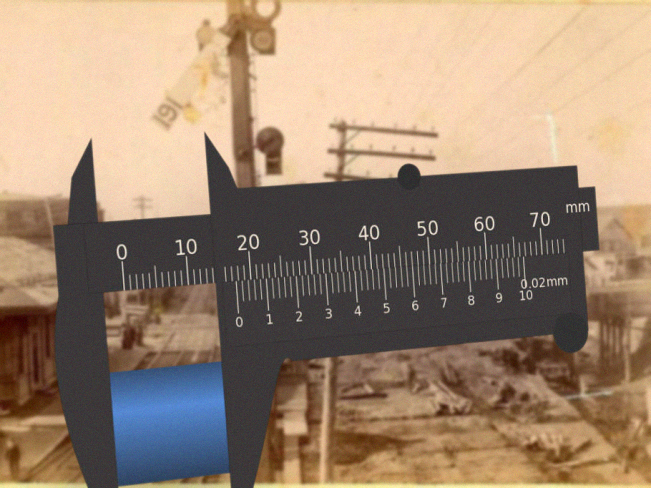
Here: 17.6 mm
